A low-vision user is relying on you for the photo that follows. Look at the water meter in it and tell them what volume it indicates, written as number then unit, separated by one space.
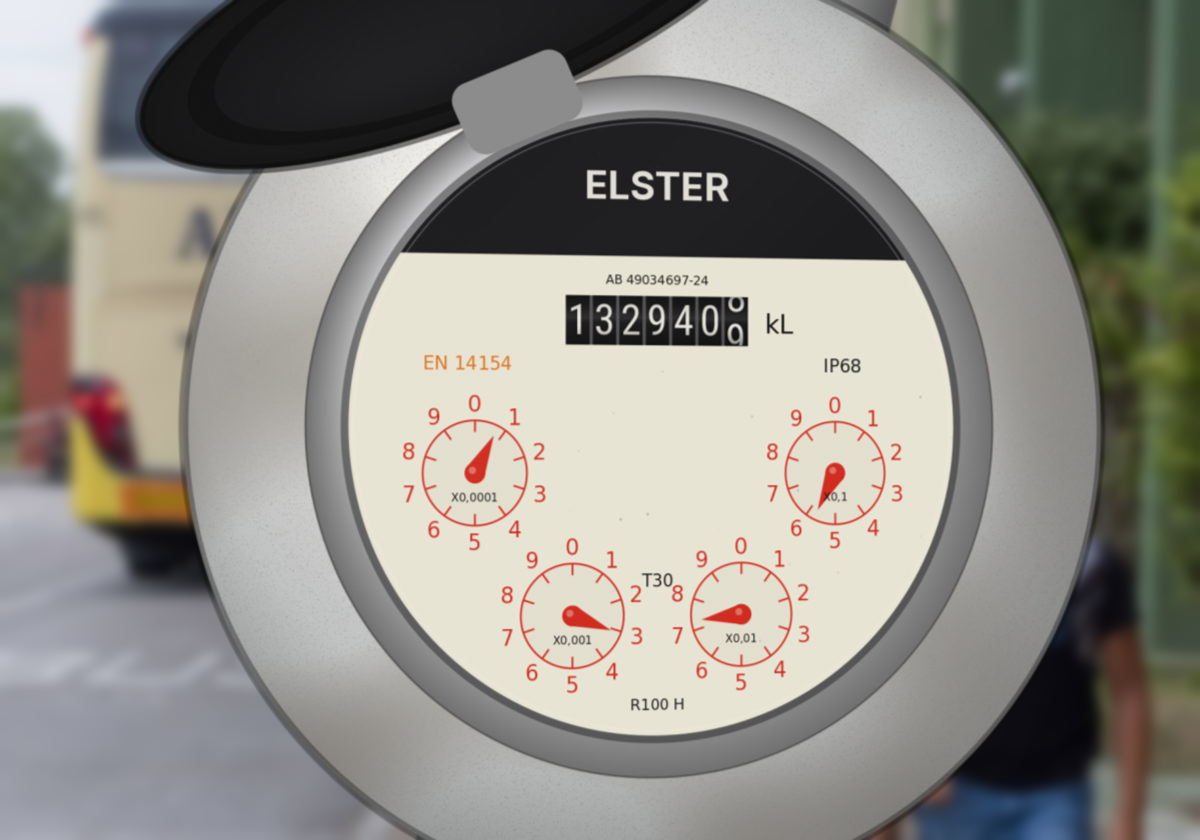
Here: 1329408.5730 kL
